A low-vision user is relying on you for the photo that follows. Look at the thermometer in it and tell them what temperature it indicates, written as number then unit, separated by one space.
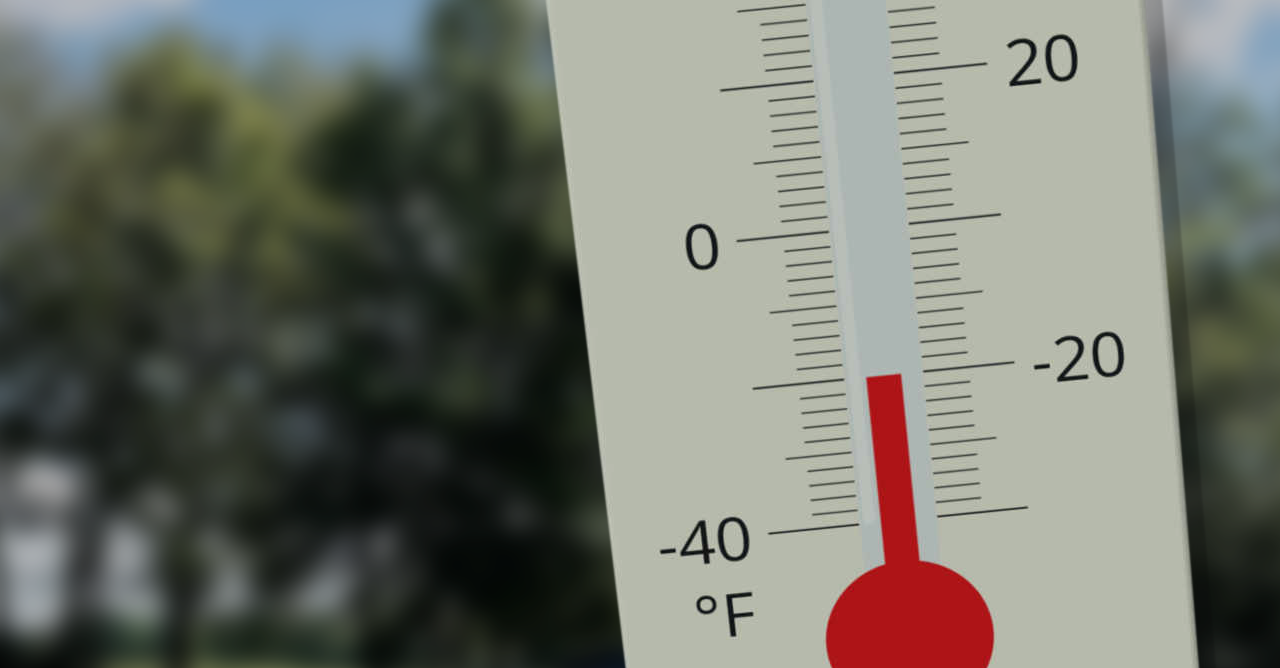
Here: -20 °F
